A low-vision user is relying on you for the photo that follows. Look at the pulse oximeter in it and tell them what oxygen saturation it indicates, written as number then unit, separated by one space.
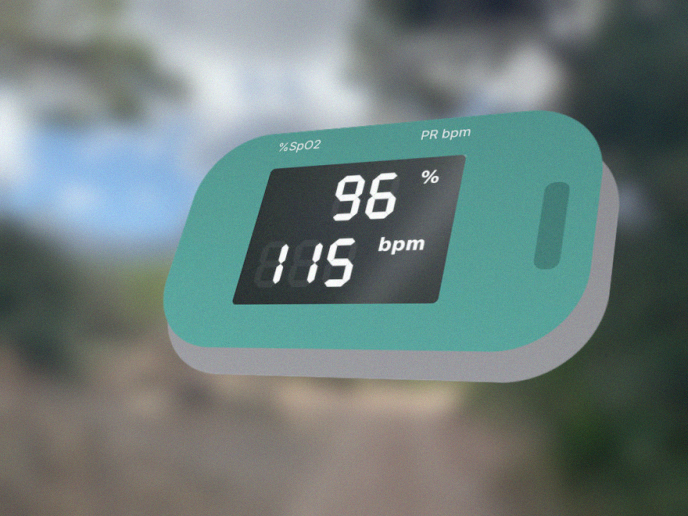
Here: 96 %
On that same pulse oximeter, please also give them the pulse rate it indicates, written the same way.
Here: 115 bpm
